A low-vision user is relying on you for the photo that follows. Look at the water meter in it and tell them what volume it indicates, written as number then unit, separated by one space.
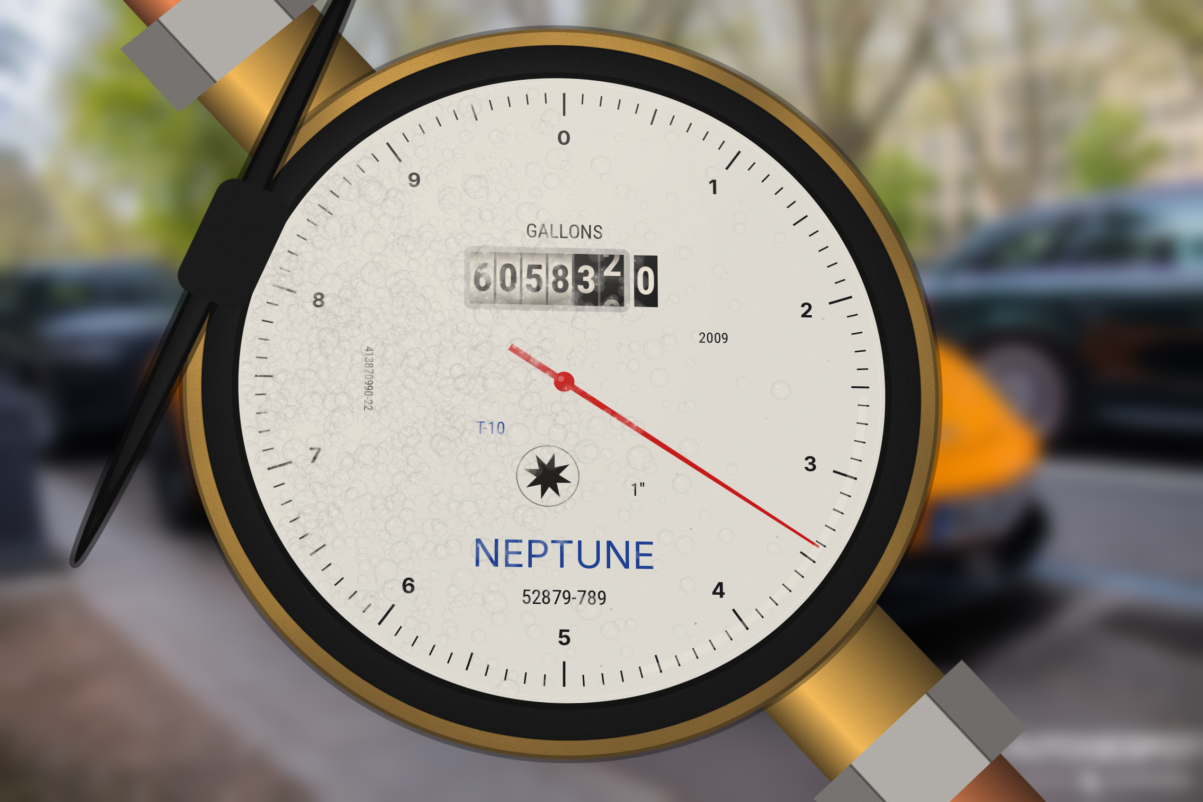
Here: 6058323.4 gal
